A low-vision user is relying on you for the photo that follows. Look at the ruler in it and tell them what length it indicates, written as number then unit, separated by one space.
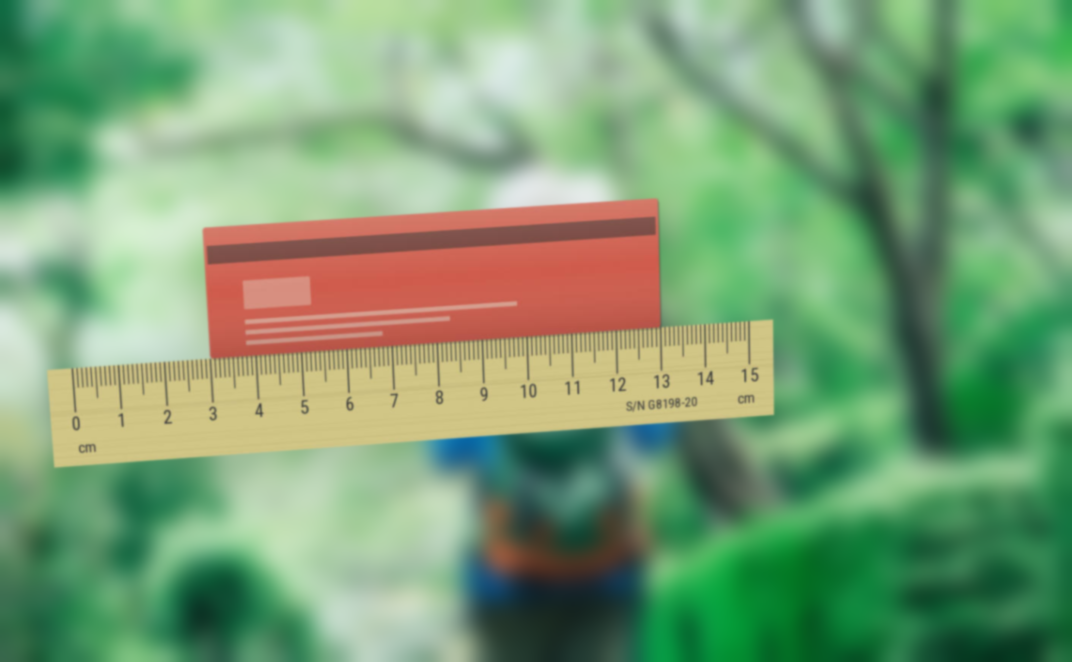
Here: 10 cm
